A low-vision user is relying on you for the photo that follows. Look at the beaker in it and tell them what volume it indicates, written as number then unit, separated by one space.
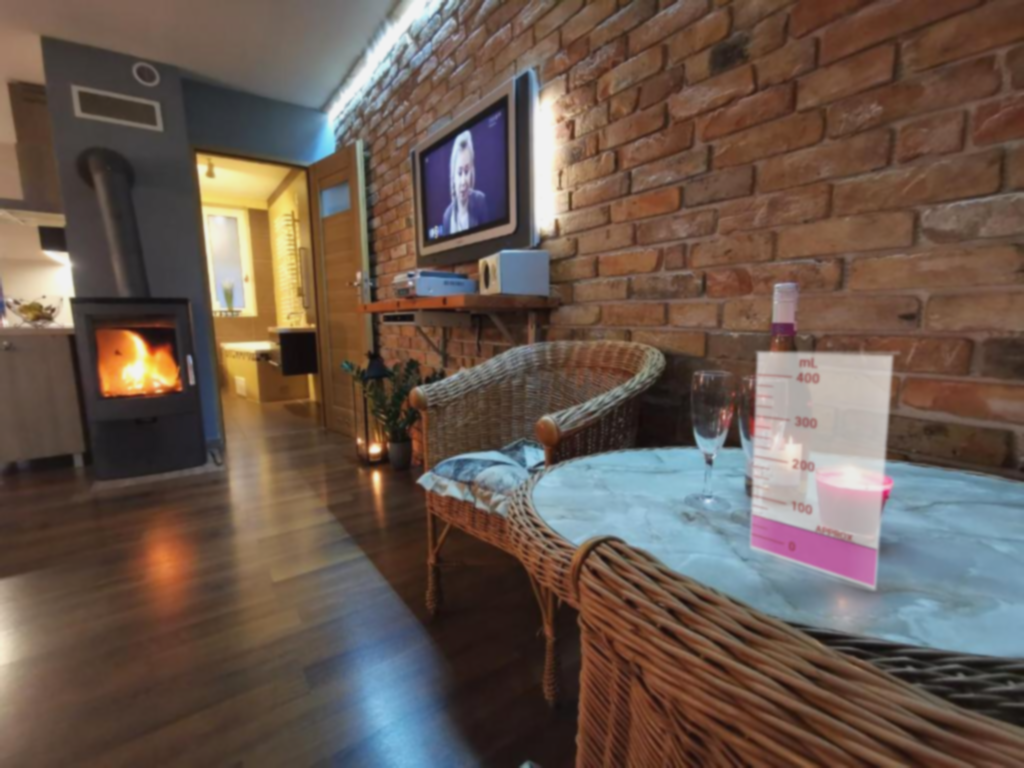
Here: 50 mL
